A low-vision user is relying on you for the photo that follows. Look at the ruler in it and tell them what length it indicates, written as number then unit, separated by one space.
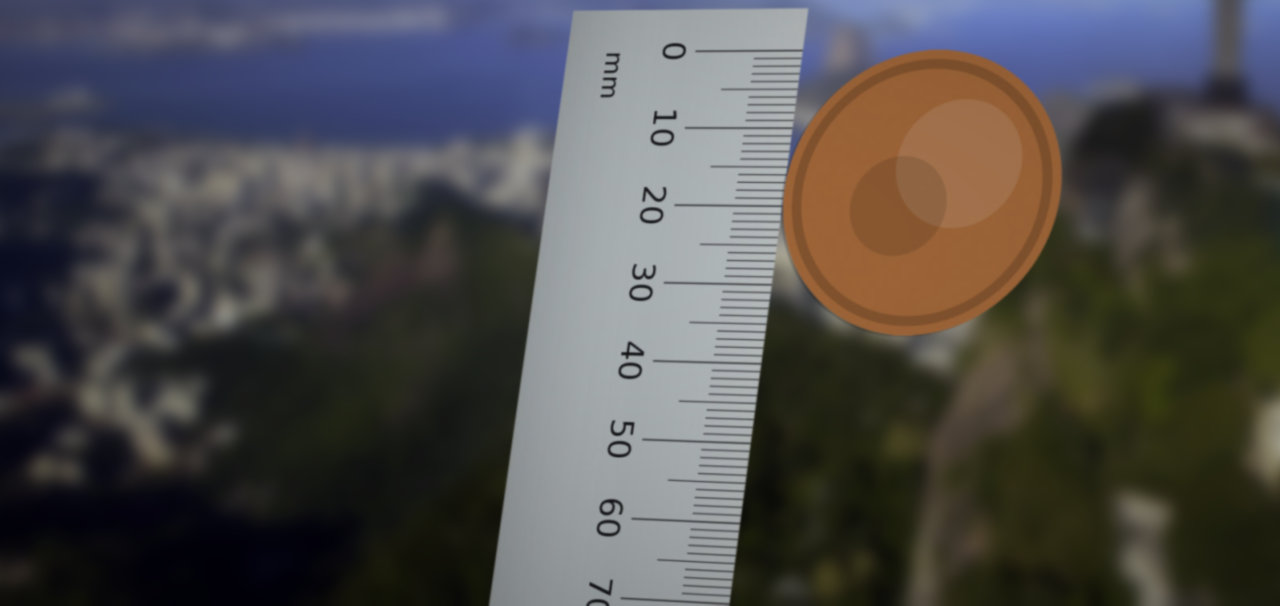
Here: 36 mm
